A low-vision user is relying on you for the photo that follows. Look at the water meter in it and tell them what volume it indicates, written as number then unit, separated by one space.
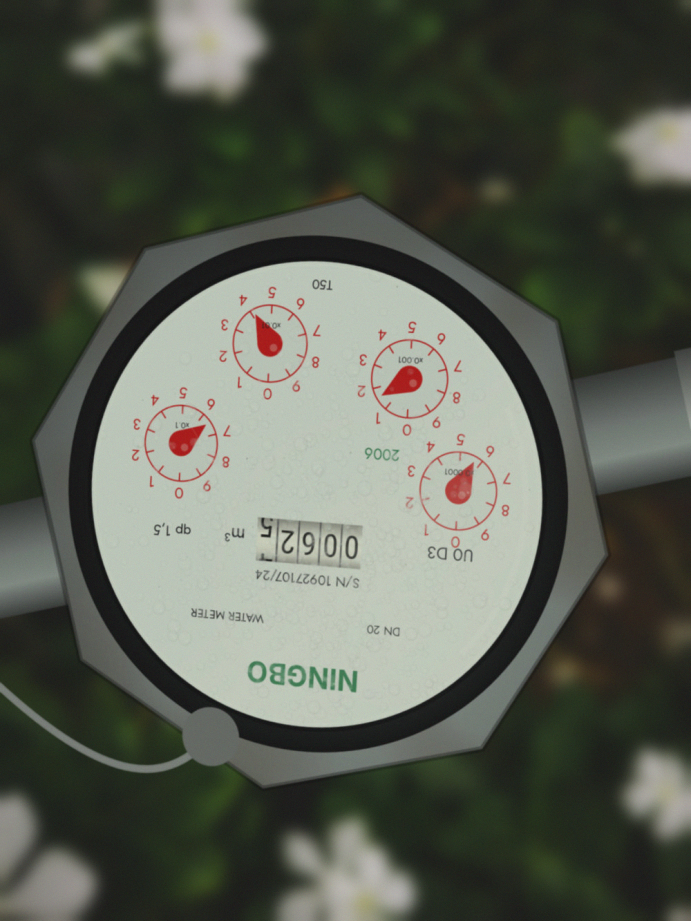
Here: 624.6415 m³
